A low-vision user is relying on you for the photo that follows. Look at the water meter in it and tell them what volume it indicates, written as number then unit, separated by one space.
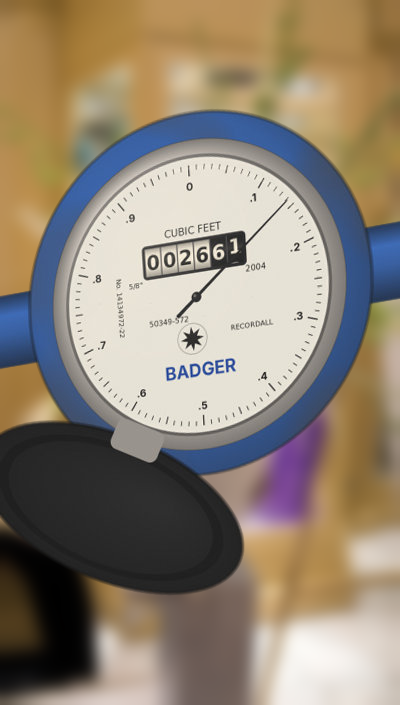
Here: 2661.14 ft³
